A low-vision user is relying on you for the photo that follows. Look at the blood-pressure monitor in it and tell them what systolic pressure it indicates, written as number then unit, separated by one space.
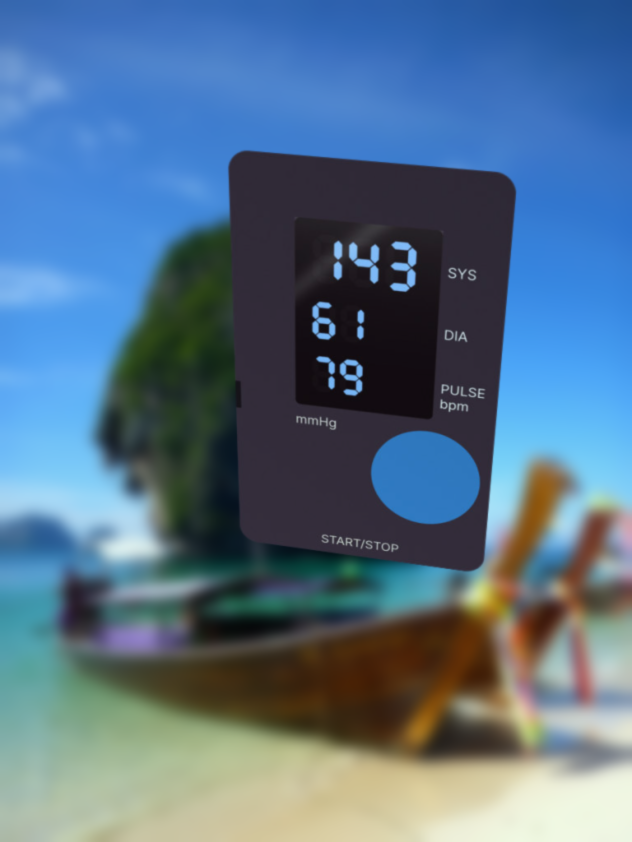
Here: 143 mmHg
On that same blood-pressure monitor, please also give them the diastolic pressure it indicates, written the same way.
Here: 61 mmHg
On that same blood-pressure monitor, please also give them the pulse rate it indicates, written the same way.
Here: 79 bpm
